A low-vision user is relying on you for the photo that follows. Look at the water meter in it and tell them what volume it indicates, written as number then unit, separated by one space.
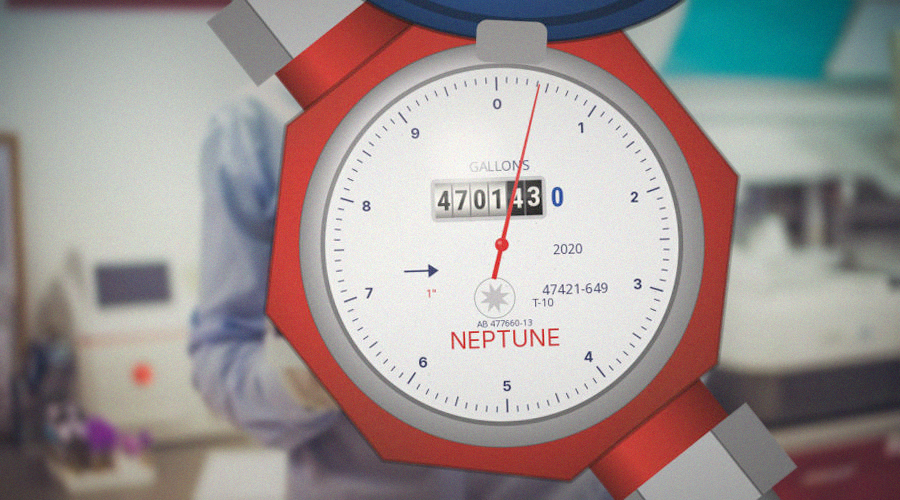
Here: 4701430.4 gal
